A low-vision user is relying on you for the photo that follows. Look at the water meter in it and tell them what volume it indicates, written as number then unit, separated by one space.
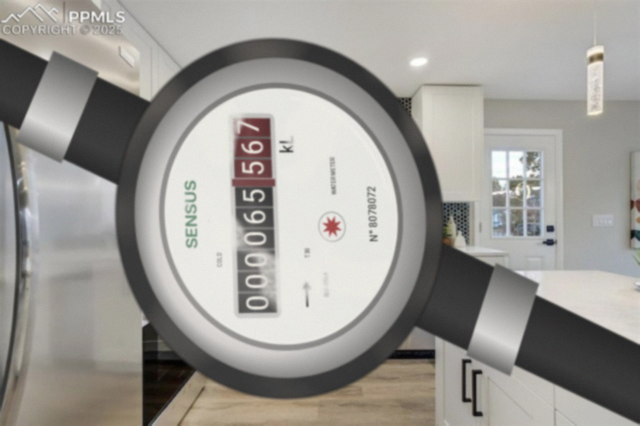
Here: 65.567 kL
